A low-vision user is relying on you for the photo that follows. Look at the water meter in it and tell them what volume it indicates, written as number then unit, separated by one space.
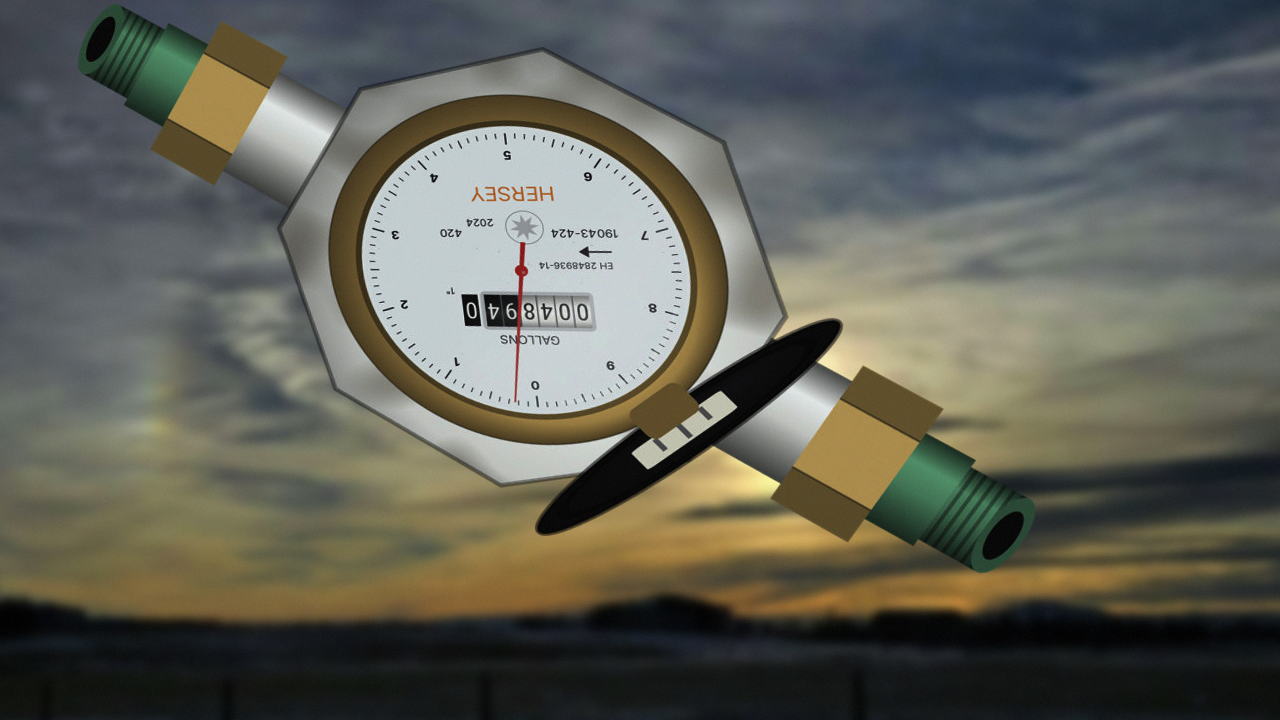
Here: 48940.2 gal
